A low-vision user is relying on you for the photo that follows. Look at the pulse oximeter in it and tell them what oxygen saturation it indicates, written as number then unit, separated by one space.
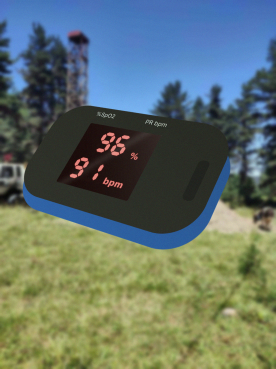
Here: 96 %
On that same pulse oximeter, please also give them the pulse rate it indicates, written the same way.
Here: 91 bpm
